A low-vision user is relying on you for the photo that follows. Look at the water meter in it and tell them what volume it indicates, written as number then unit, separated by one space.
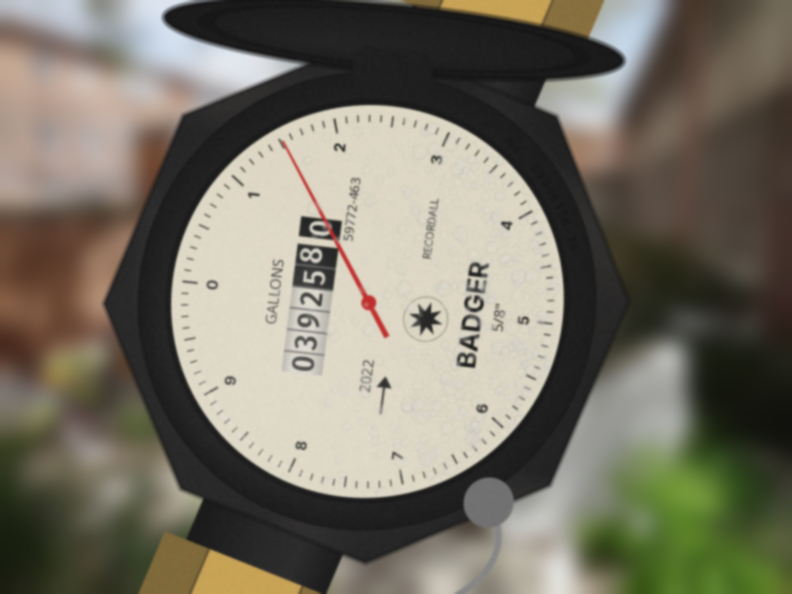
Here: 392581.5 gal
